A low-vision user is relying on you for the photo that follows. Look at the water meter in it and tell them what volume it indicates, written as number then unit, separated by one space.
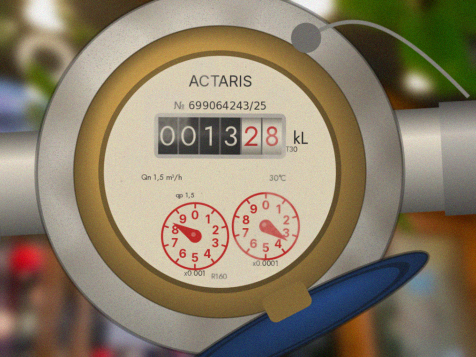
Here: 13.2883 kL
